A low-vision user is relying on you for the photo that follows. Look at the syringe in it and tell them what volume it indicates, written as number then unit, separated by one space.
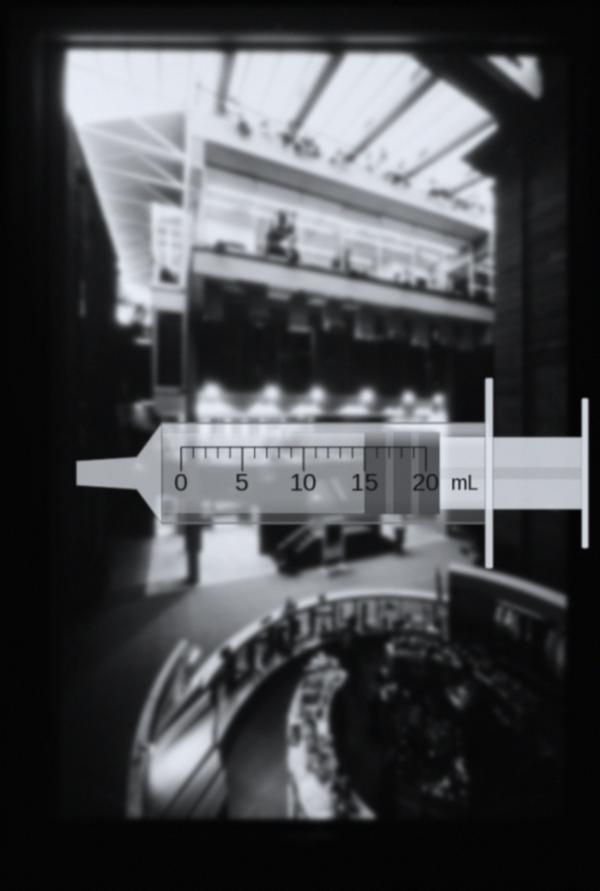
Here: 15 mL
